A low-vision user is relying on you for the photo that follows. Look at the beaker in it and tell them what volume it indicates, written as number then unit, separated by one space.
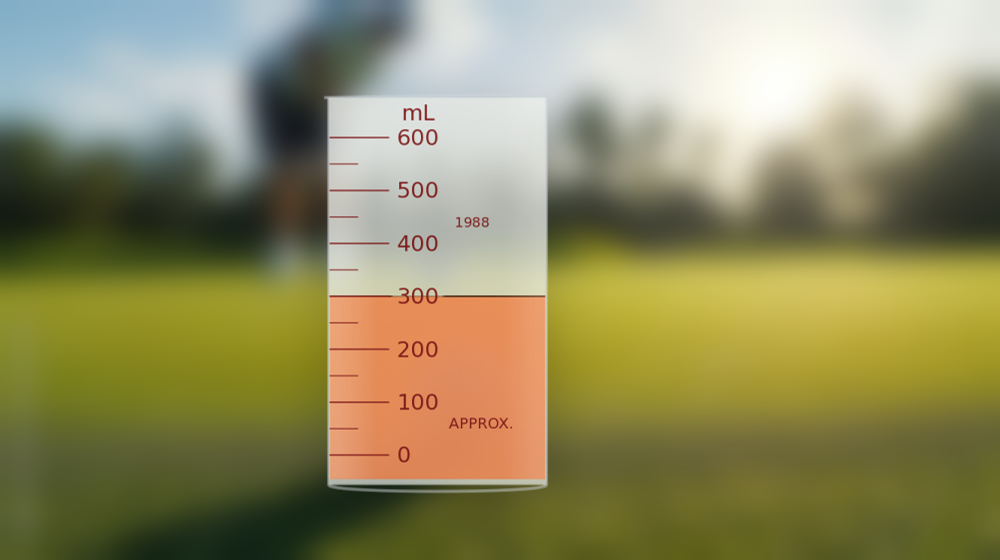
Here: 300 mL
